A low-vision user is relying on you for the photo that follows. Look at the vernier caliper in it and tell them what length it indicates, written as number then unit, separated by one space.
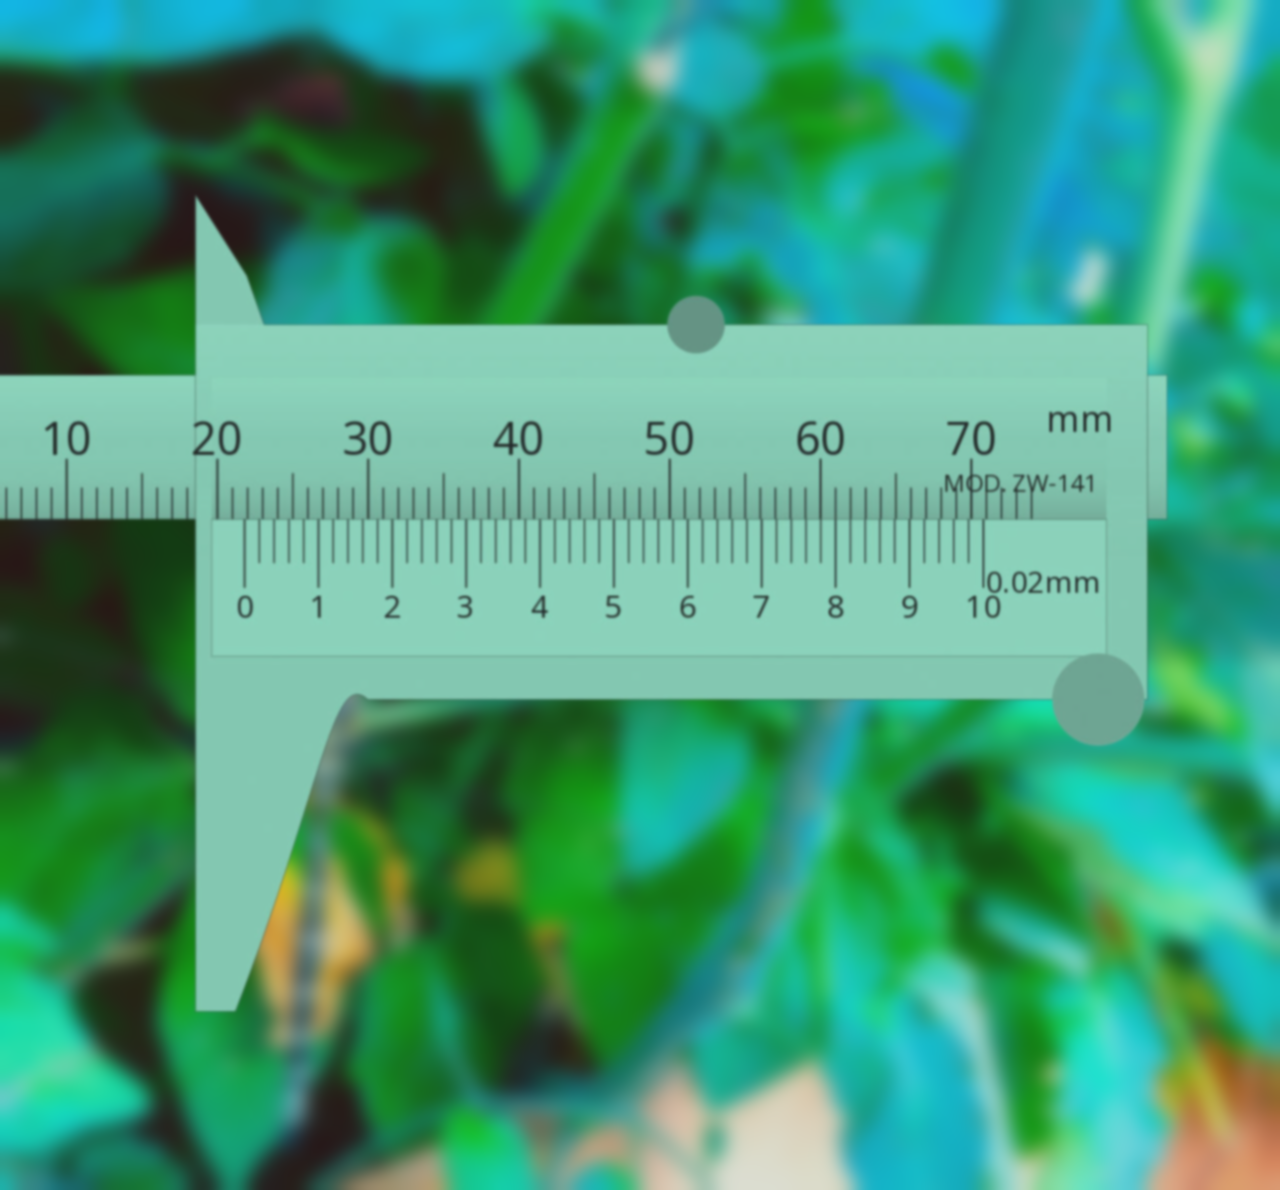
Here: 21.8 mm
